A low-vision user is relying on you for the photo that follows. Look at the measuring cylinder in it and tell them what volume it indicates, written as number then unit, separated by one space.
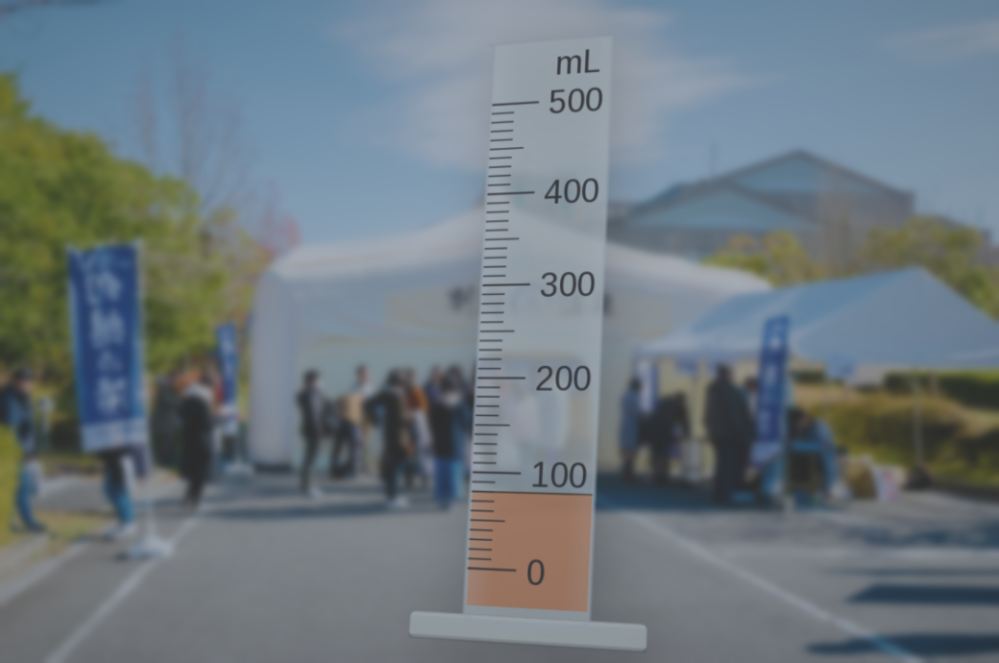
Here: 80 mL
